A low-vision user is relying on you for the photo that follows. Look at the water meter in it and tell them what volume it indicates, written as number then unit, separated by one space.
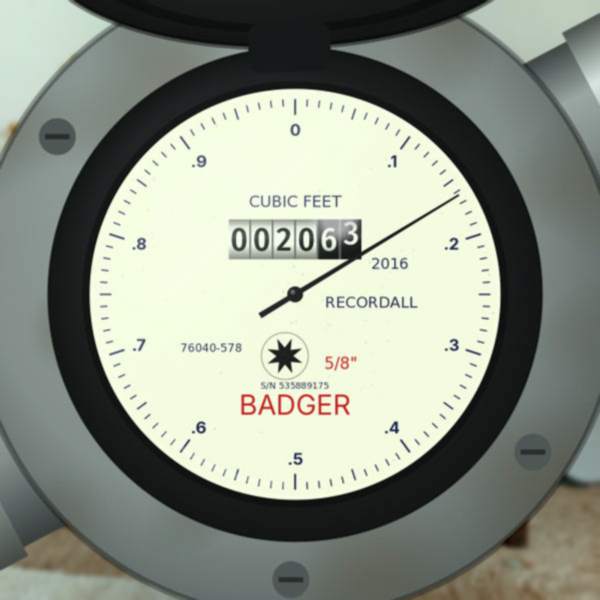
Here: 2063.16 ft³
